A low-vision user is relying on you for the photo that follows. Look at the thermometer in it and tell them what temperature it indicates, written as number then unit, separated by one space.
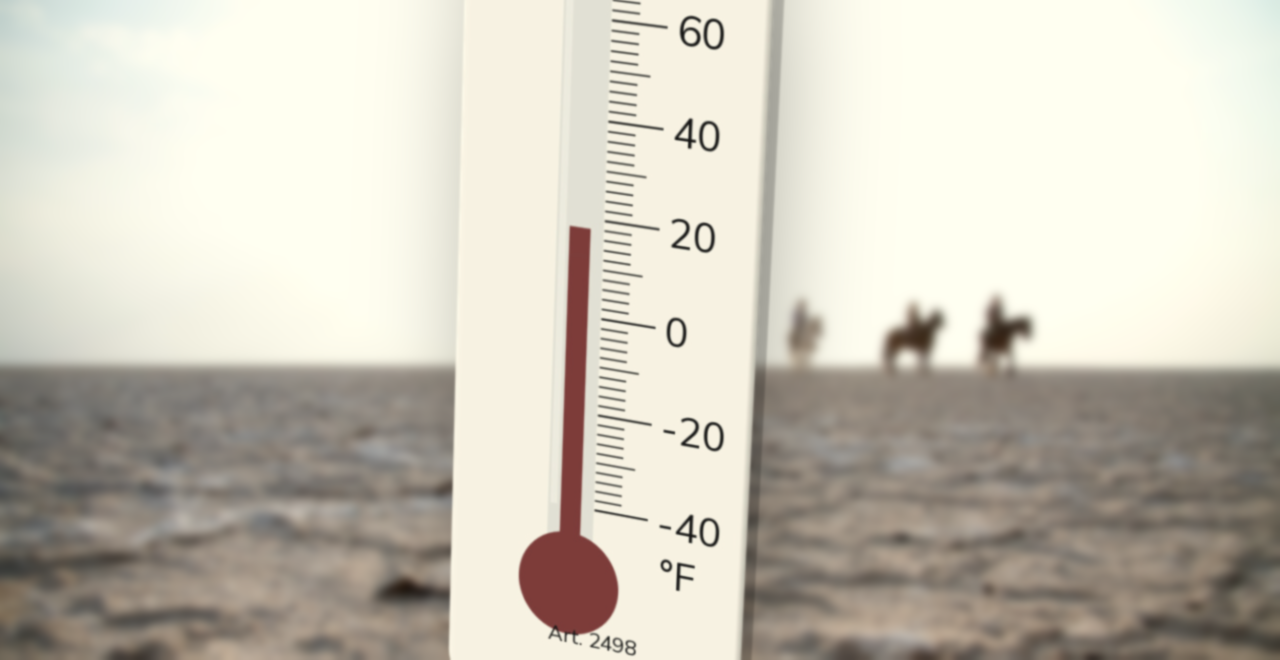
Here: 18 °F
